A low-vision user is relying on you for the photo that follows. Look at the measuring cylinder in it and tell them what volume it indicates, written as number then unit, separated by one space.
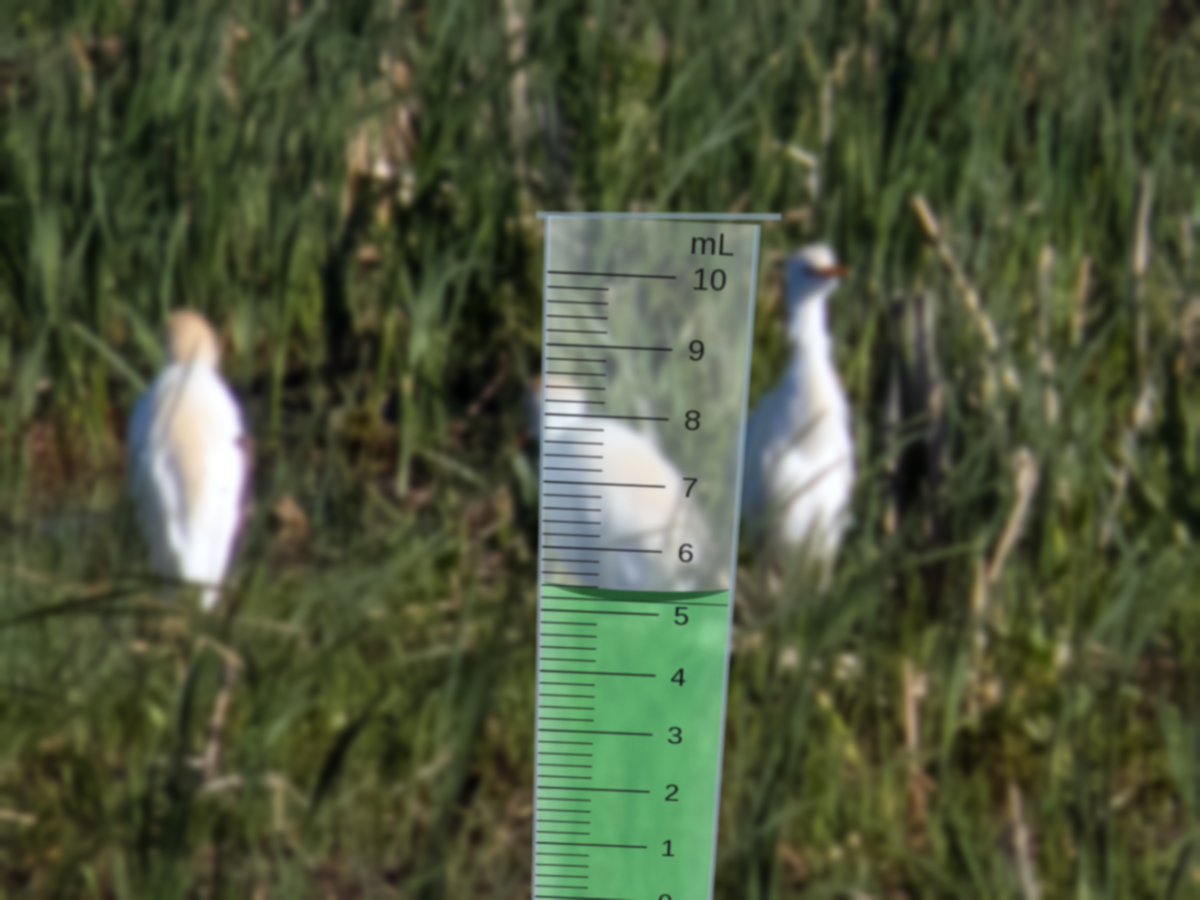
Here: 5.2 mL
